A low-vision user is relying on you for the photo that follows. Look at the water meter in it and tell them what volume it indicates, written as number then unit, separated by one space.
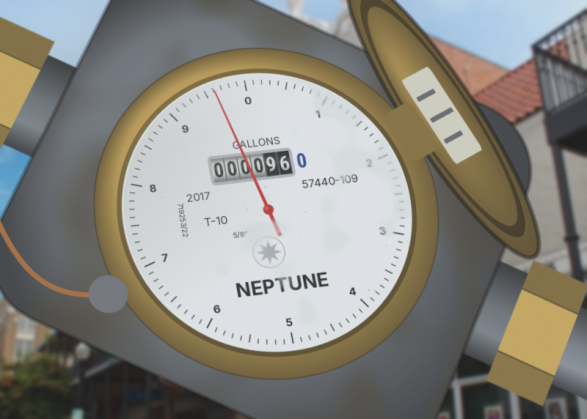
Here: 959.6 gal
